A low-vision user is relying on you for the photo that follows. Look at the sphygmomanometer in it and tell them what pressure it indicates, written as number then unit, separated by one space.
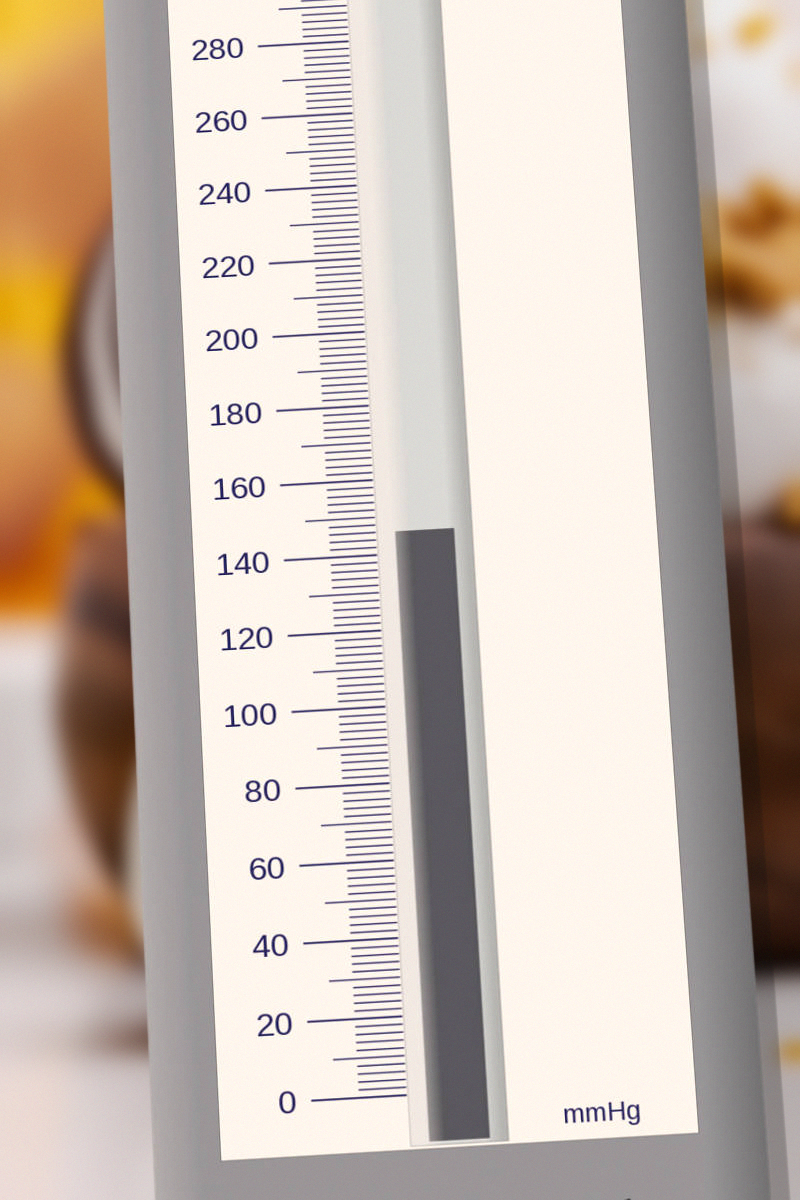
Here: 146 mmHg
